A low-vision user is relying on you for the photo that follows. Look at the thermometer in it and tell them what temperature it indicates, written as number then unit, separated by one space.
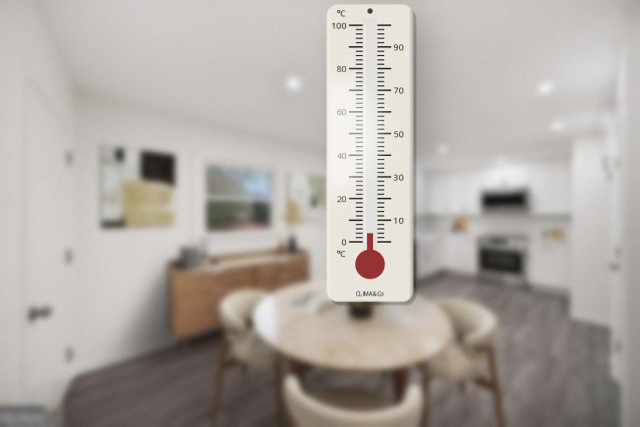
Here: 4 °C
